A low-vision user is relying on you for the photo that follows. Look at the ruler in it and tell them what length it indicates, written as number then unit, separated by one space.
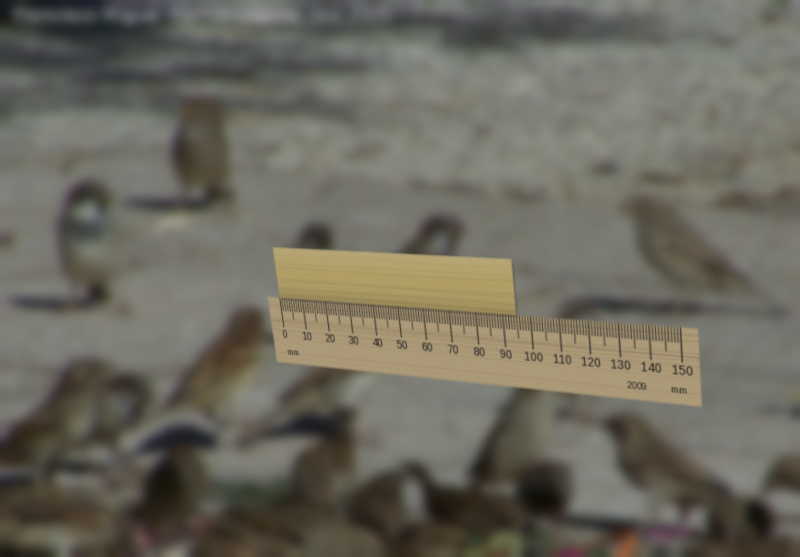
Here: 95 mm
